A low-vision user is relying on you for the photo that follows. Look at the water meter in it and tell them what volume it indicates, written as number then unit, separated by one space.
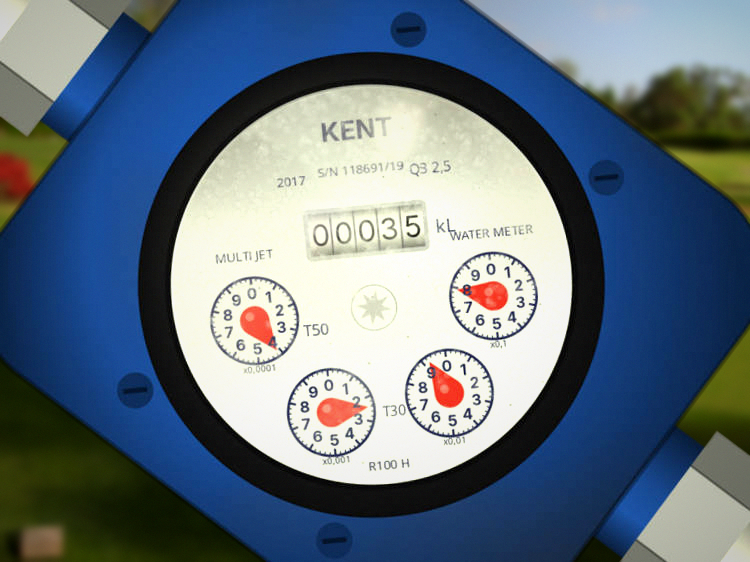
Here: 35.7924 kL
